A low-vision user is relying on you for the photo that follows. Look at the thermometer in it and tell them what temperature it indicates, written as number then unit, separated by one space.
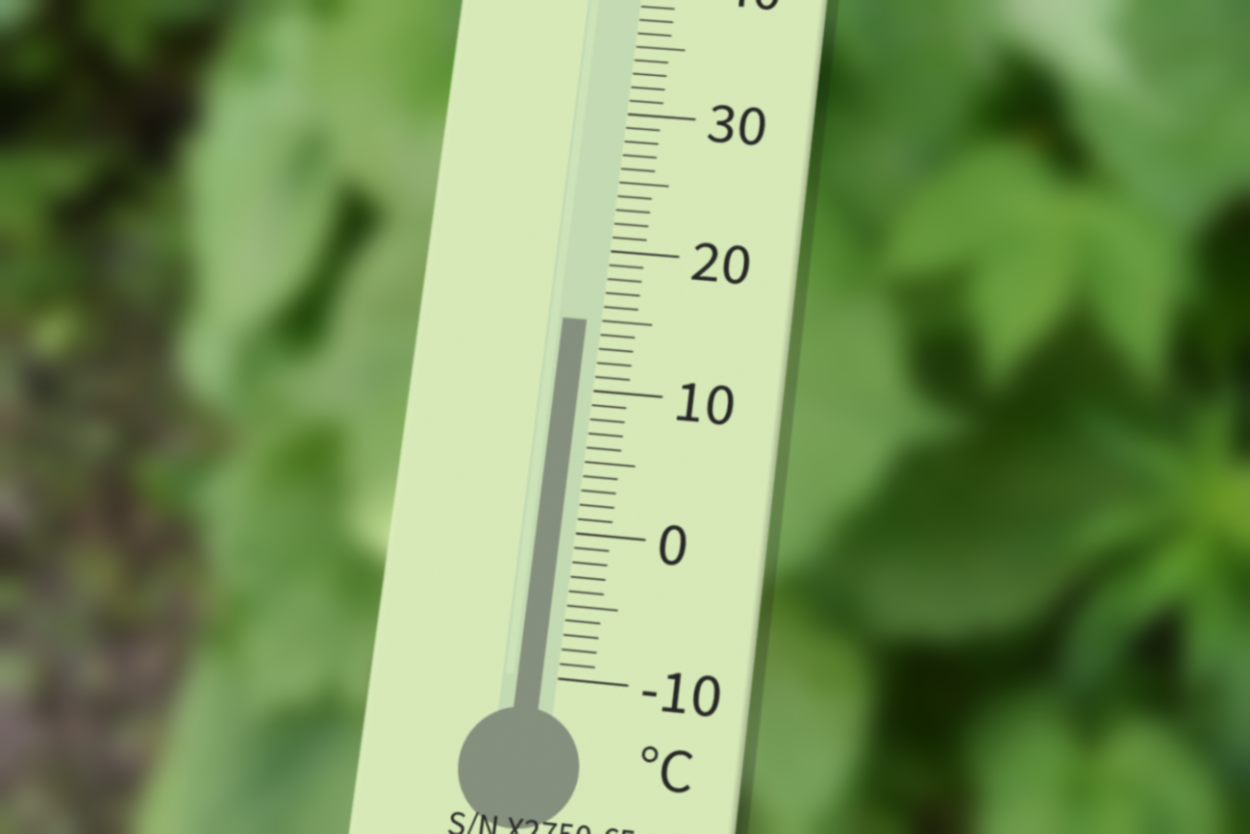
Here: 15 °C
